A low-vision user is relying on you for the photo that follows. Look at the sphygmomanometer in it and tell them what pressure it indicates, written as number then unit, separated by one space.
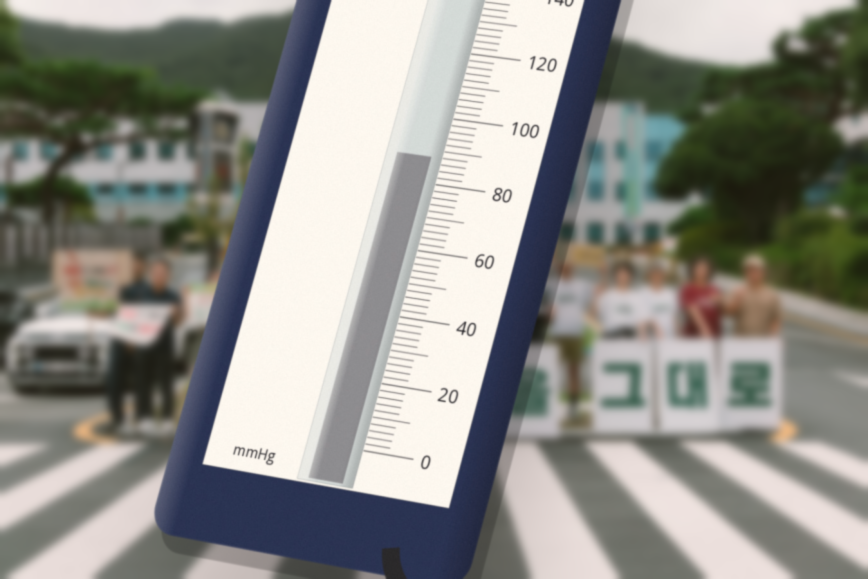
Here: 88 mmHg
